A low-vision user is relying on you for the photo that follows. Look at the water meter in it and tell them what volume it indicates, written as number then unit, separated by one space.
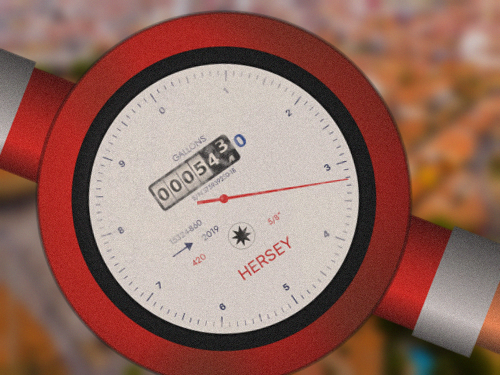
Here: 5433.2 gal
